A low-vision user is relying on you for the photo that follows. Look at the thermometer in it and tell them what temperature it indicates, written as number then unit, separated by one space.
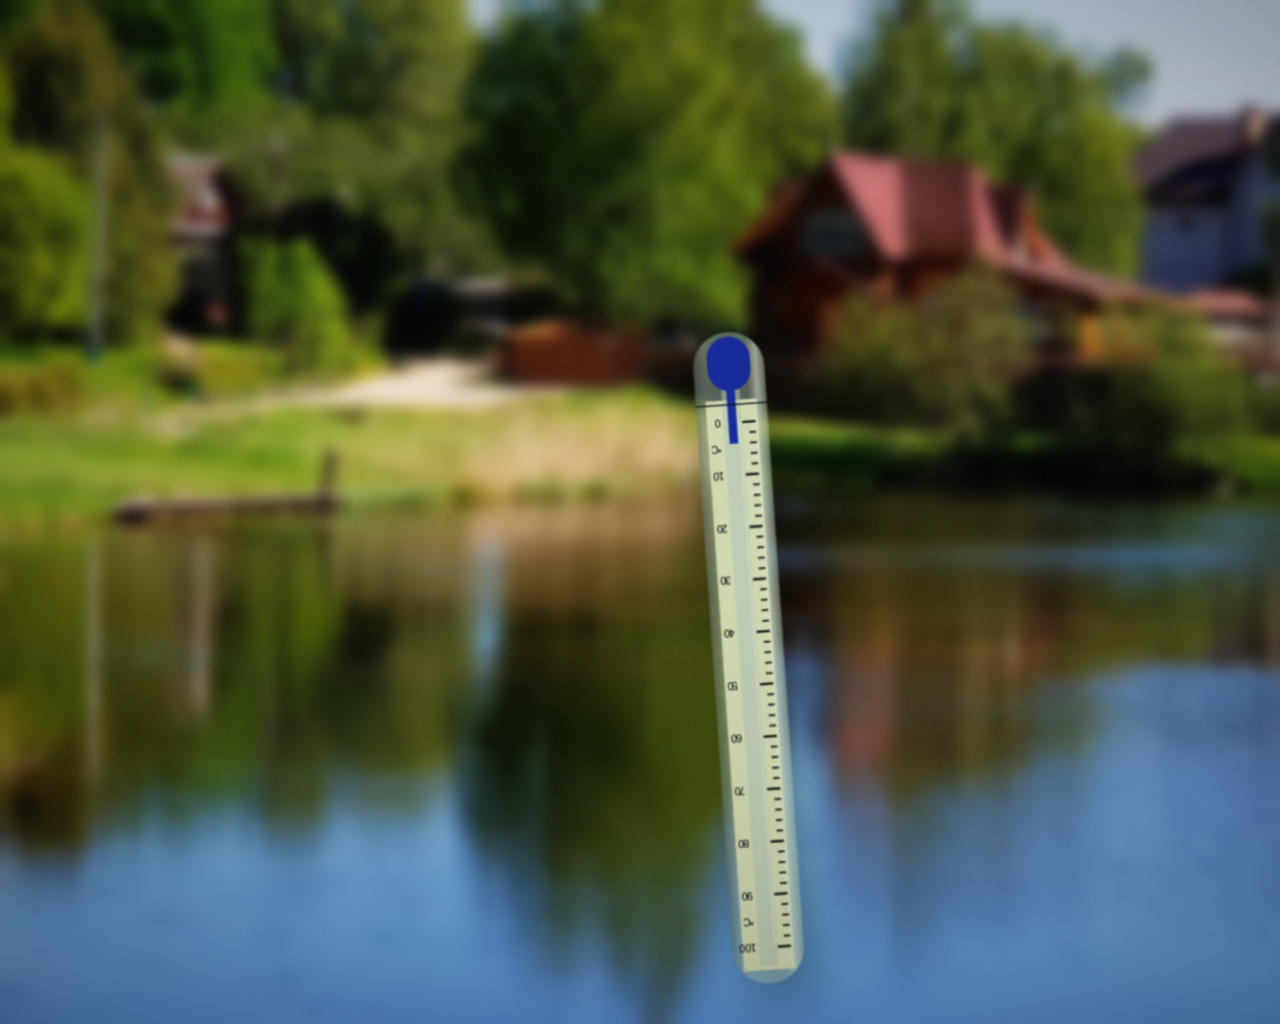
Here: 4 °C
